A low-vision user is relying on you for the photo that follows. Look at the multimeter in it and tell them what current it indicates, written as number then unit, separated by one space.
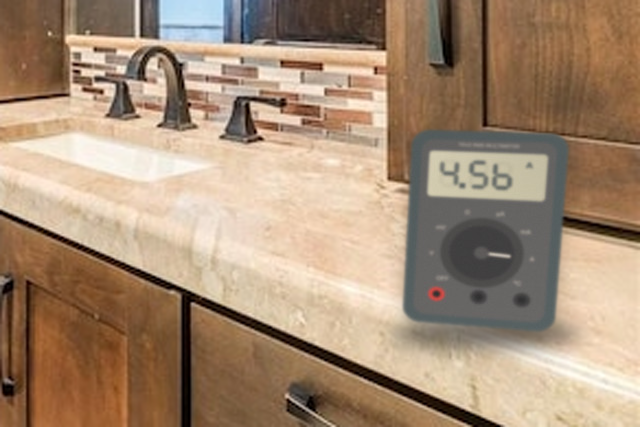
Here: 4.56 A
